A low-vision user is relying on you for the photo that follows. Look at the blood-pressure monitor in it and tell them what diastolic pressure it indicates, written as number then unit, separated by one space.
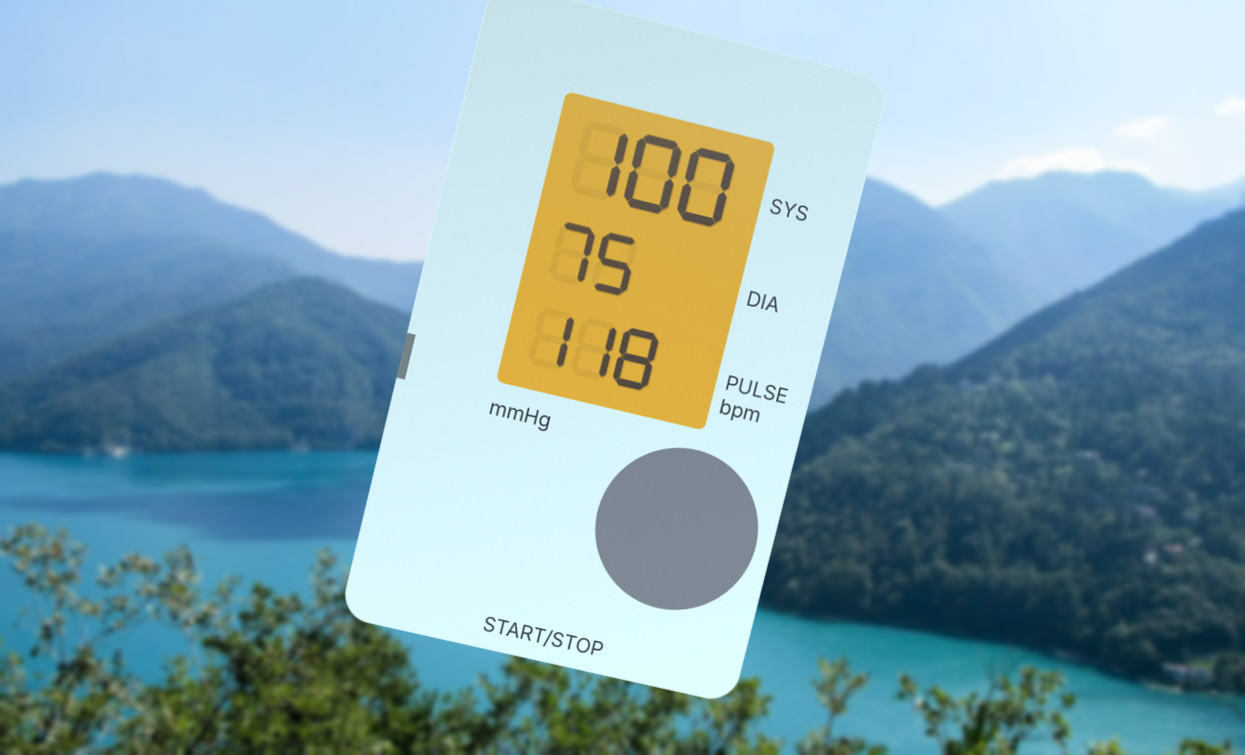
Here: 75 mmHg
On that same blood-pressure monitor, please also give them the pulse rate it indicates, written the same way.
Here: 118 bpm
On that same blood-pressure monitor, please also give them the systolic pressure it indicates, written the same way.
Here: 100 mmHg
